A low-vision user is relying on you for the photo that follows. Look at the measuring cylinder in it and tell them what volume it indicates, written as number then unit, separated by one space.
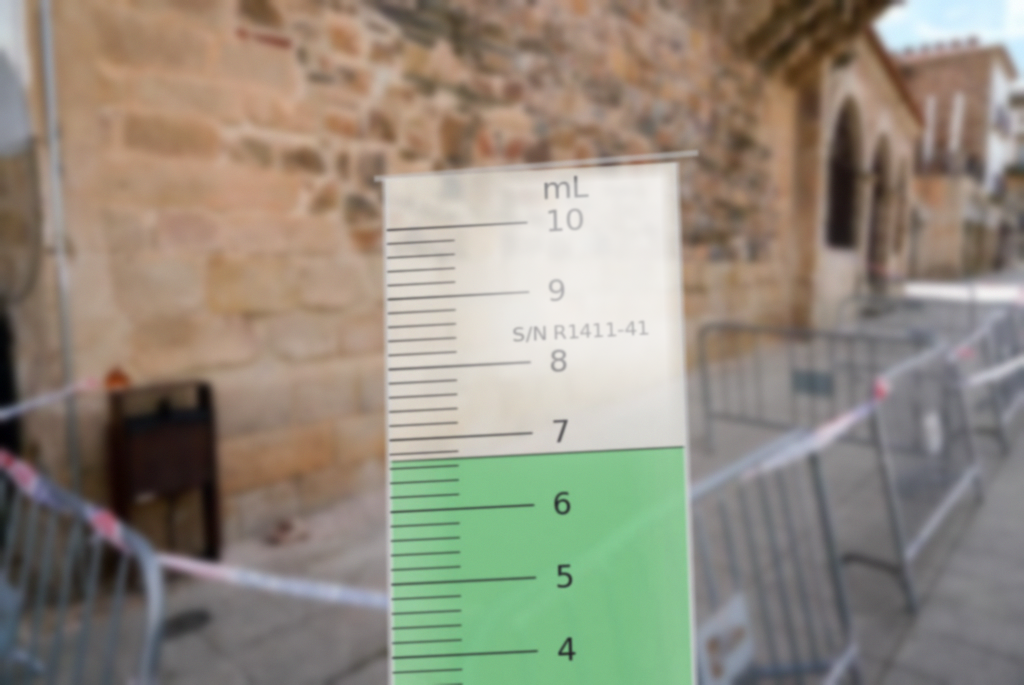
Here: 6.7 mL
